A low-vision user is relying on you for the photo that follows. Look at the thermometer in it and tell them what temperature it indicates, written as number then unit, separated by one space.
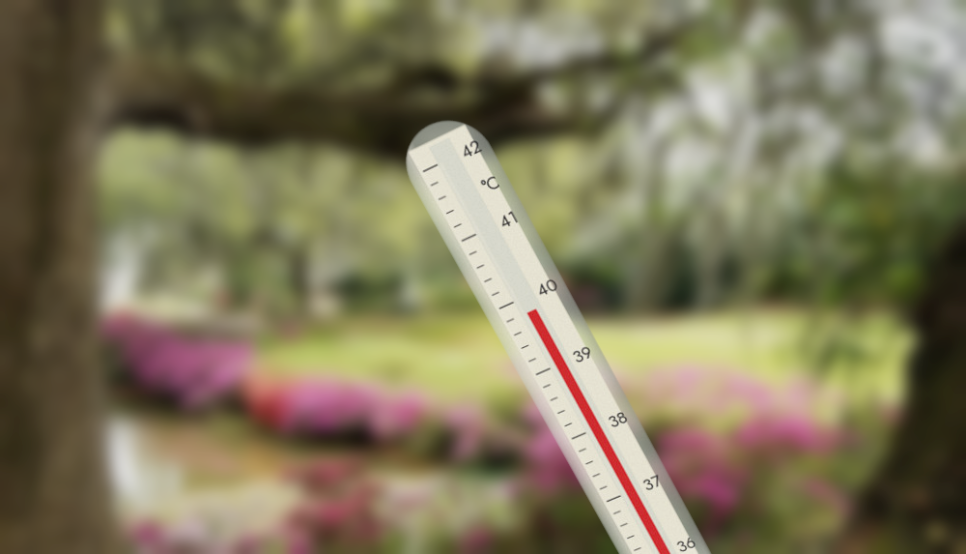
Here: 39.8 °C
